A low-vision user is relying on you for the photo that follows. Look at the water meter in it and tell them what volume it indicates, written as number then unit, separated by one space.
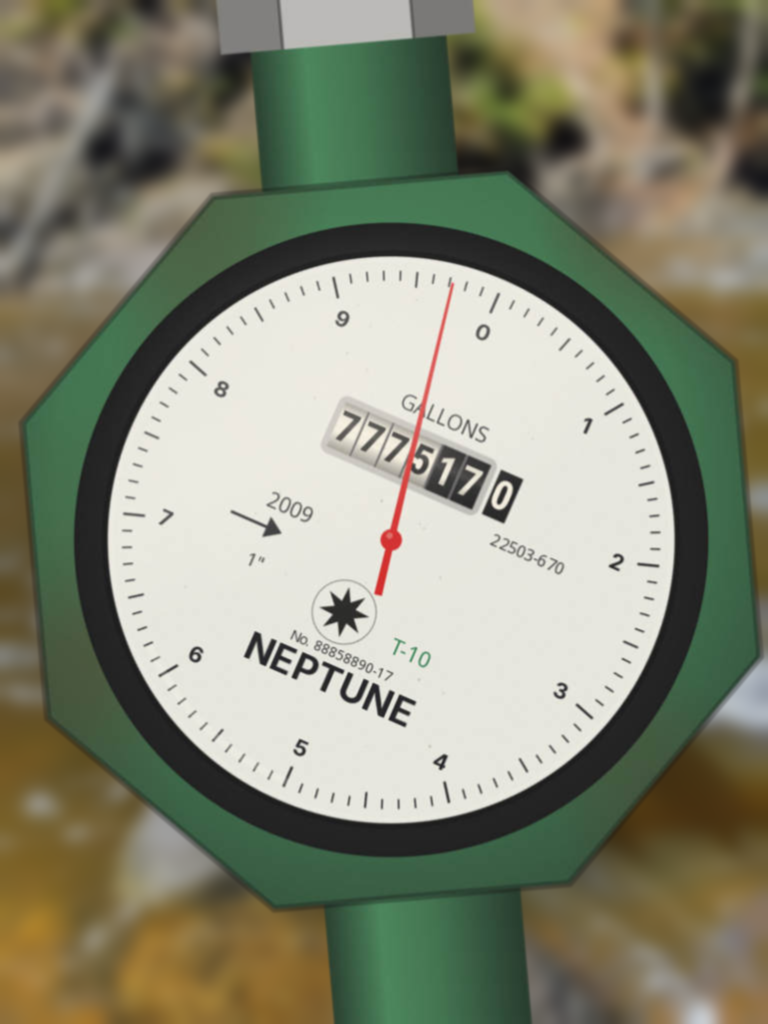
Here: 7775169.7 gal
